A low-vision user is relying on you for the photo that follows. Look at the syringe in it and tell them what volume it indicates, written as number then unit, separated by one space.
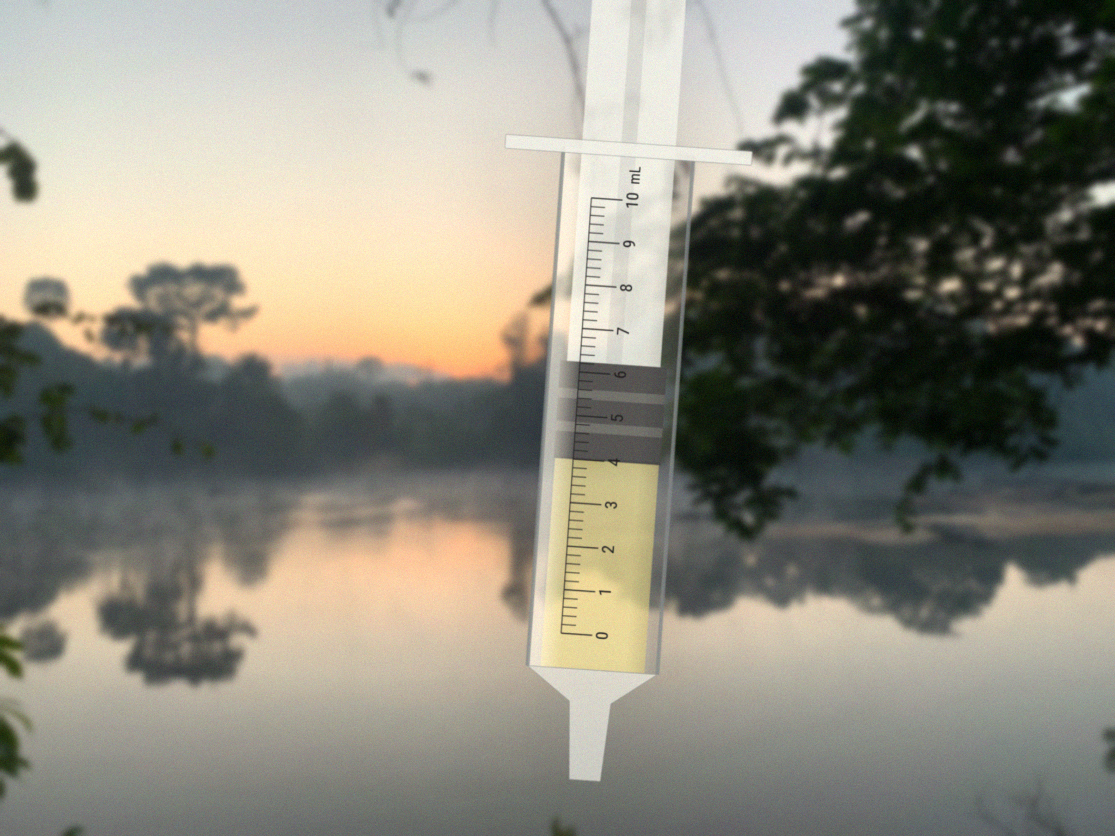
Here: 4 mL
